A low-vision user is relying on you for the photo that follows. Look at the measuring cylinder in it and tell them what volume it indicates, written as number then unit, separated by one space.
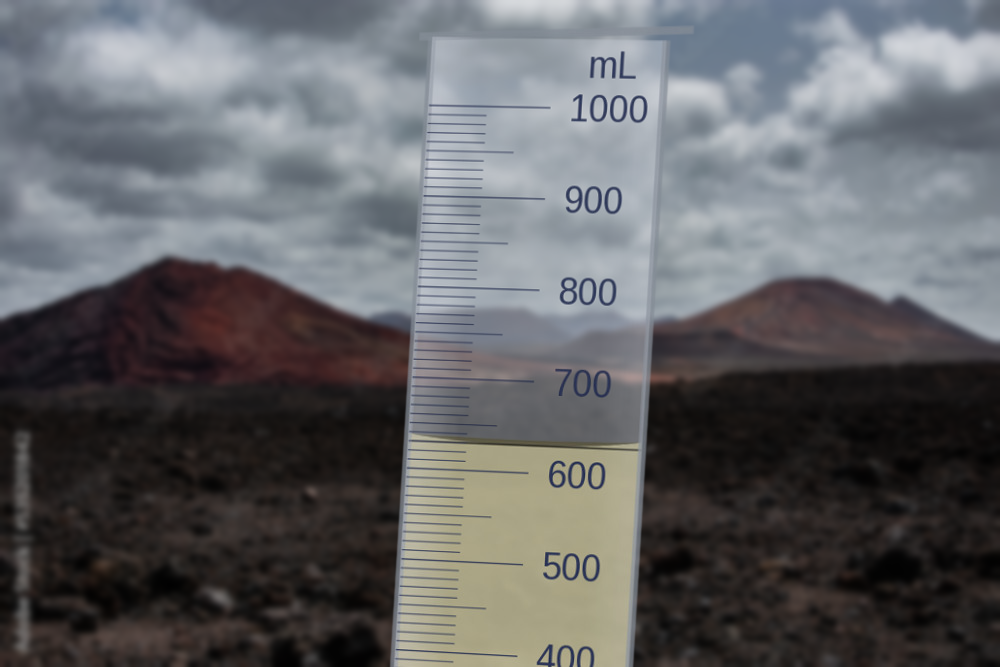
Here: 630 mL
